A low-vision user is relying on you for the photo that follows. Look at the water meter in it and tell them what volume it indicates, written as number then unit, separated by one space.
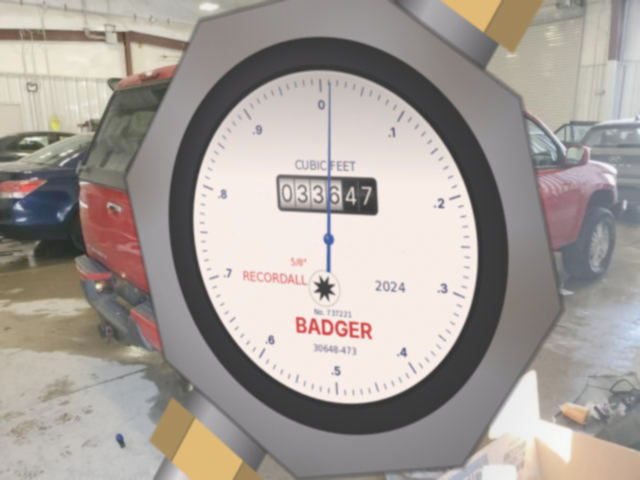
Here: 33647.01 ft³
